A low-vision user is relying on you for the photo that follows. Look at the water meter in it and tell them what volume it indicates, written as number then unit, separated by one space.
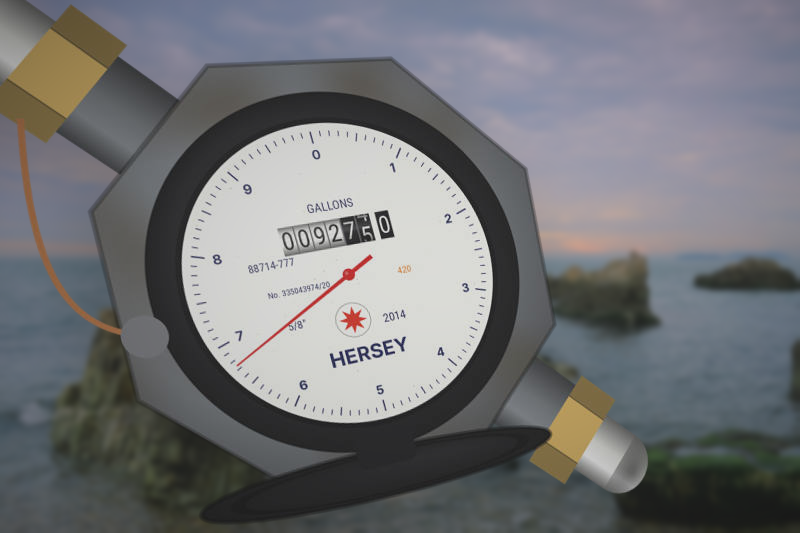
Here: 92746.7 gal
